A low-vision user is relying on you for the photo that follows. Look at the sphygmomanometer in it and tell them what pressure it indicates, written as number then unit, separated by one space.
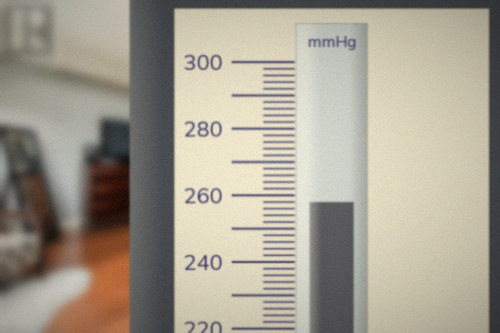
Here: 258 mmHg
